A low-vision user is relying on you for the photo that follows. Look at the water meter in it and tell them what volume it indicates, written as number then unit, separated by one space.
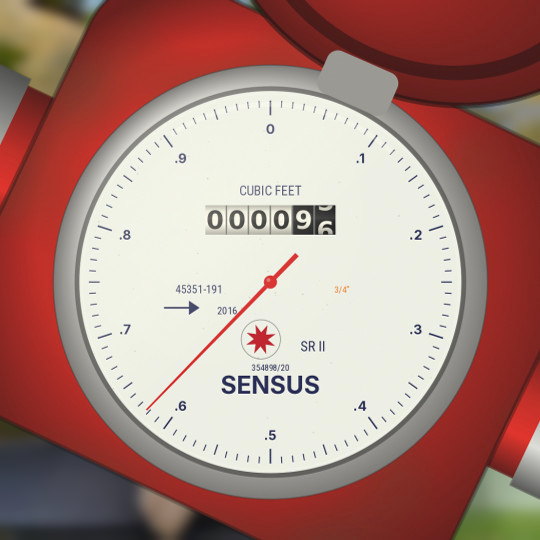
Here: 95.62 ft³
